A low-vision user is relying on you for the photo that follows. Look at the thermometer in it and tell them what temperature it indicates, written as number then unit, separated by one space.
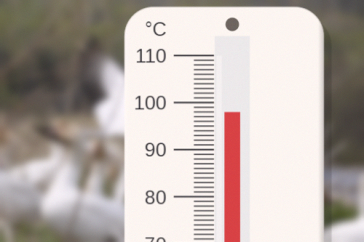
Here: 98 °C
